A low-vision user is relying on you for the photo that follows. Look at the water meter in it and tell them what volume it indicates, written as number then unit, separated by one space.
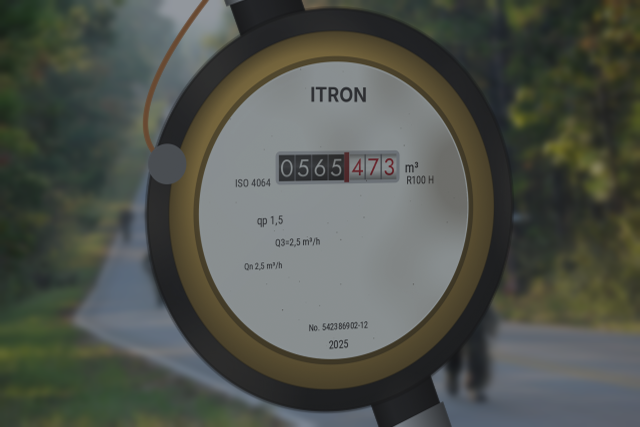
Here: 565.473 m³
